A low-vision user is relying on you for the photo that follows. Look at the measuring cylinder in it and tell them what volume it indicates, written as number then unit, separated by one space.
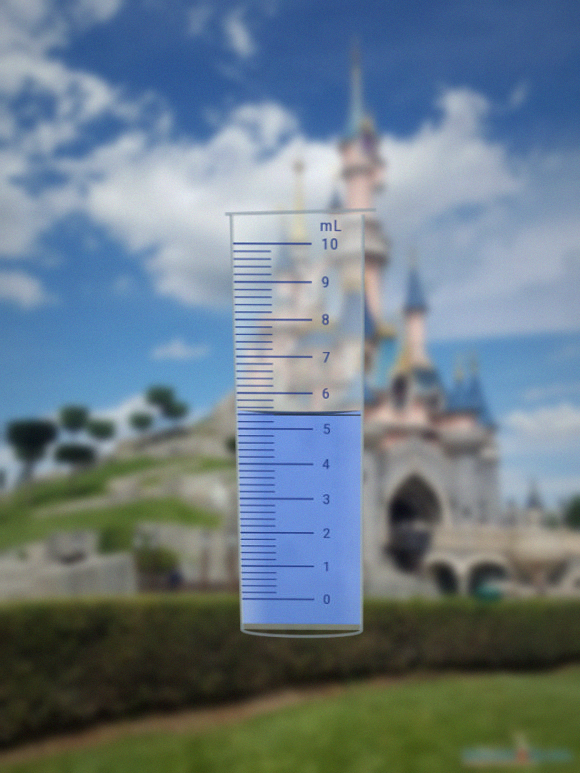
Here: 5.4 mL
